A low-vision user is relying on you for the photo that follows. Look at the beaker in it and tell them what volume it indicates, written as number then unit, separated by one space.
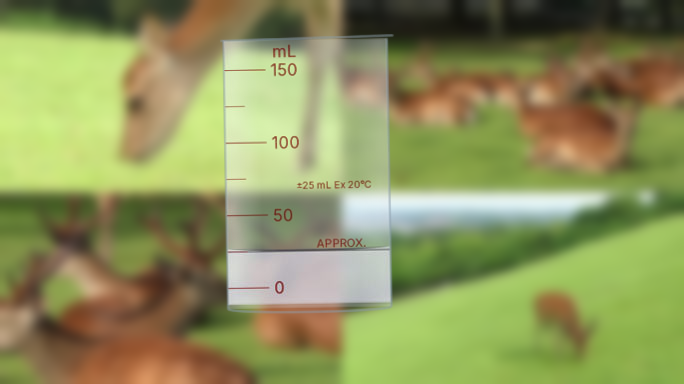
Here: 25 mL
